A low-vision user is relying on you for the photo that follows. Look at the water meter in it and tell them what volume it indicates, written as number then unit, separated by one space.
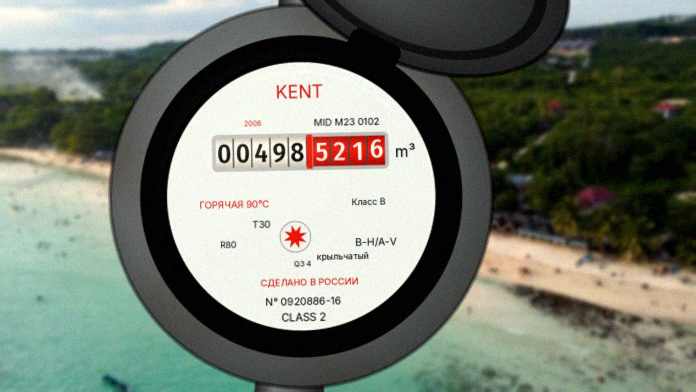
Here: 498.5216 m³
